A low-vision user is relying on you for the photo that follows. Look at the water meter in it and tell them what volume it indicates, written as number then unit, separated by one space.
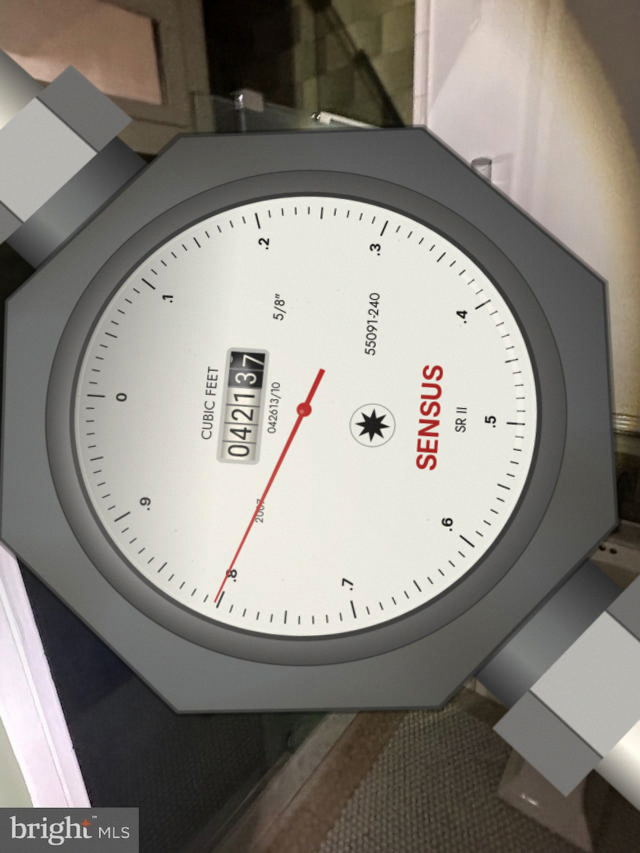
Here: 42136.80 ft³
